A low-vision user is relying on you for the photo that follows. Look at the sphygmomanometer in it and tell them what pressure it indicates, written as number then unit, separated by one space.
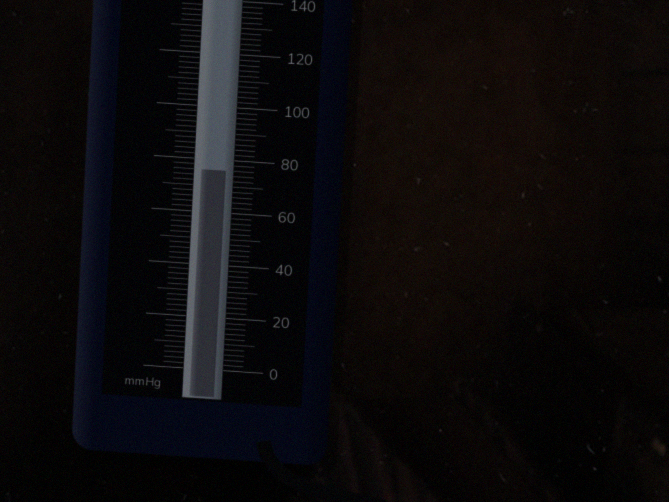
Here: 76 mmHg
